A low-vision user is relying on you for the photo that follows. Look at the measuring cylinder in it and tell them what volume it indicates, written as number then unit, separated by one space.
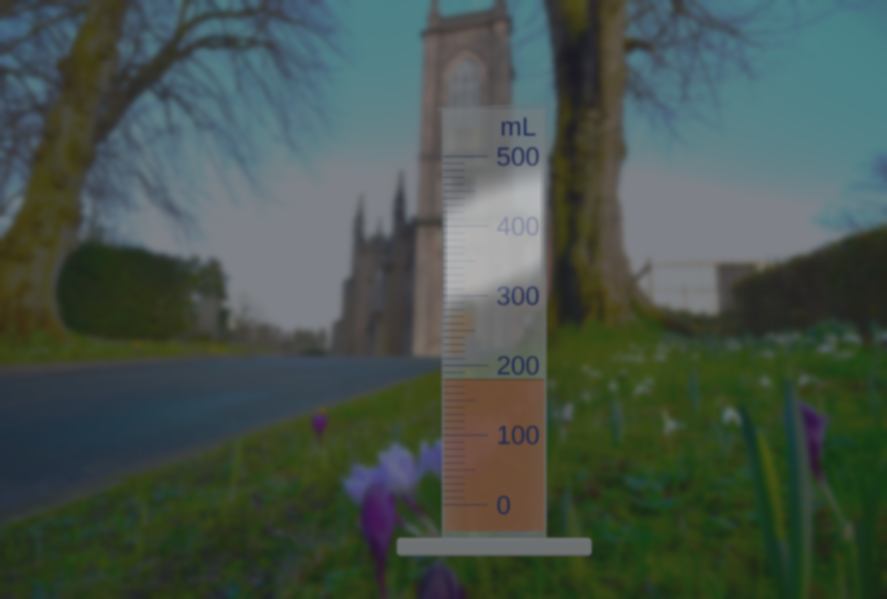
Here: 180 mL
